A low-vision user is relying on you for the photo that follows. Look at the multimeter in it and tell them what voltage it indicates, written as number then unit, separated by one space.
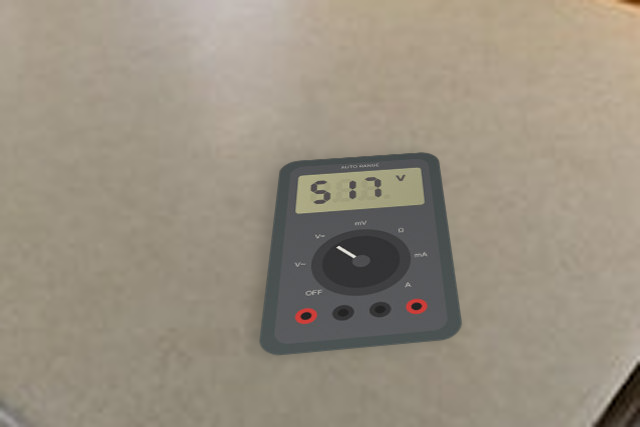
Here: 517 V
